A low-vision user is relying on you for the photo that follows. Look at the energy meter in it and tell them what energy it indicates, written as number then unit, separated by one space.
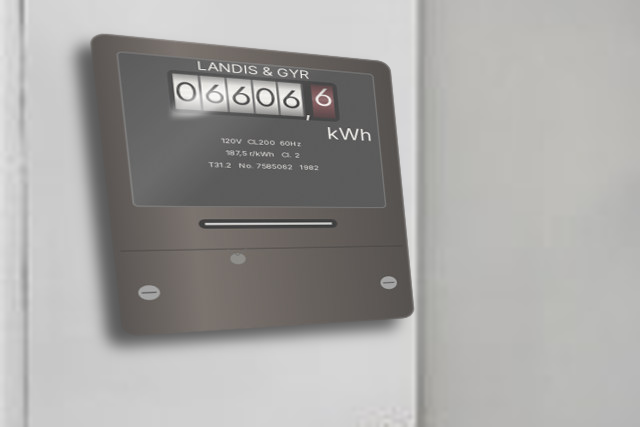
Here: 6606.6 kWh
